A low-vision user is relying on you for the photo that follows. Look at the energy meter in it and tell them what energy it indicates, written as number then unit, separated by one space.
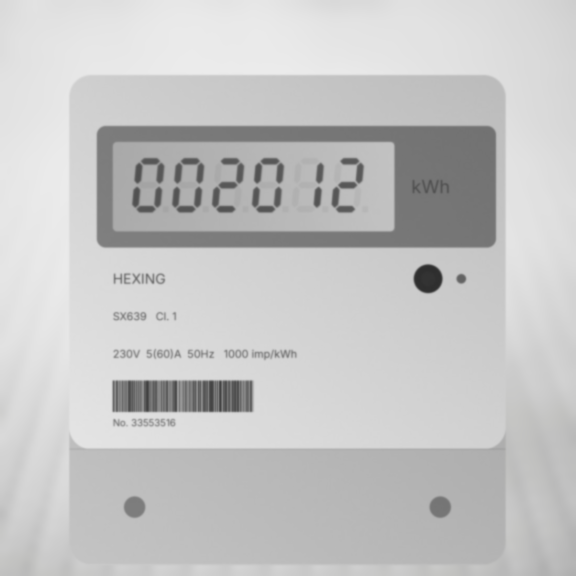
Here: 2012 kWh
